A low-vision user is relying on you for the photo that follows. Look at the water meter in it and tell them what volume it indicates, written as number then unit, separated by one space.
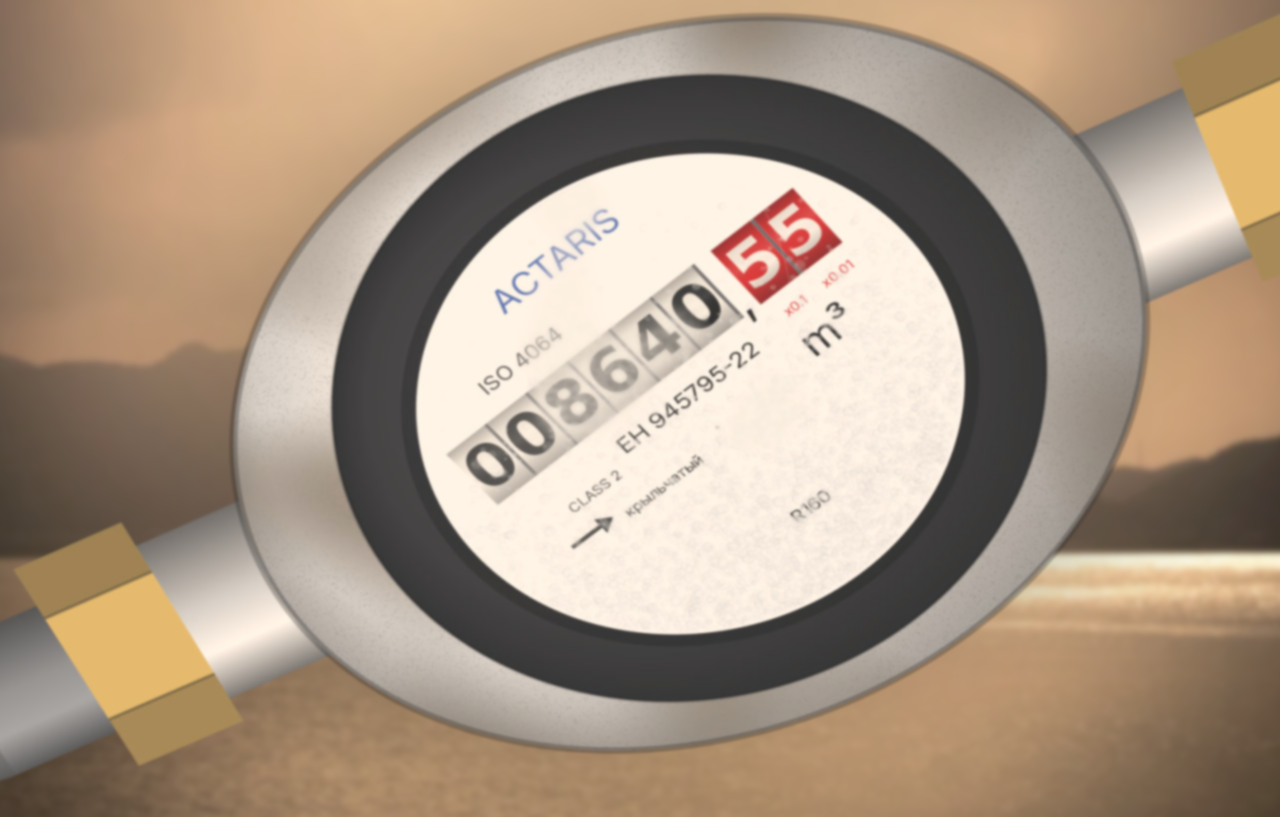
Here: 8640.55 m³
